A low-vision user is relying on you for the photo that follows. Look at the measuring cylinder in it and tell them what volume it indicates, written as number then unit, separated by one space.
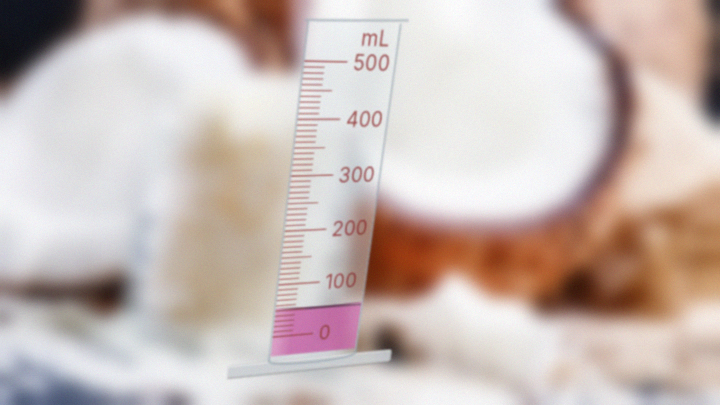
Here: 50 mL
